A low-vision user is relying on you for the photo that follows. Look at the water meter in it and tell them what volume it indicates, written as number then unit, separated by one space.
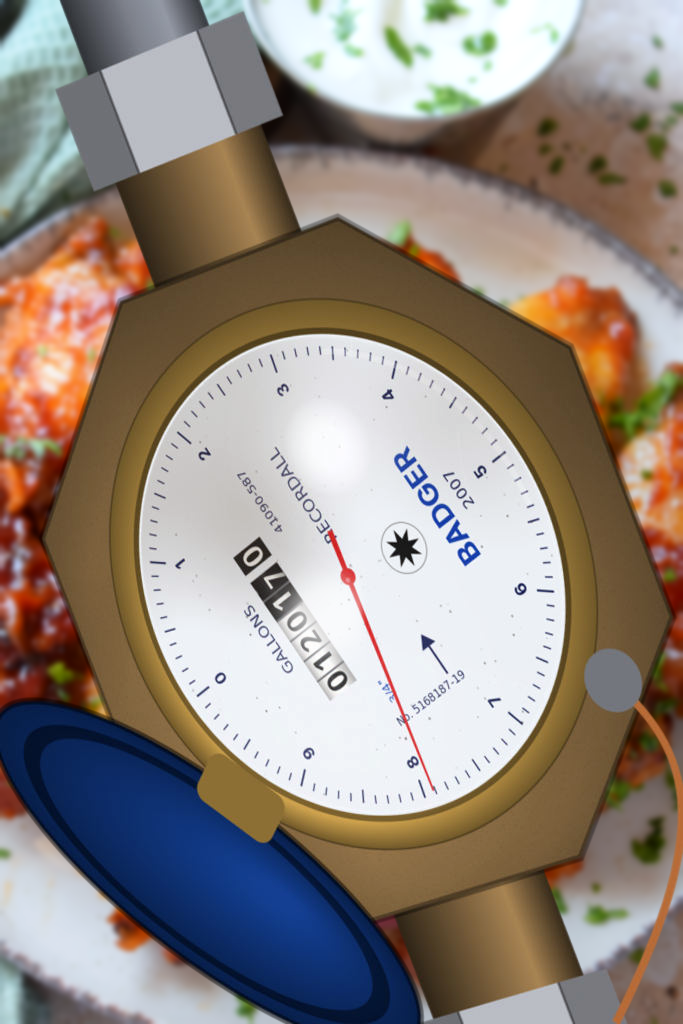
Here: 120167.9 gal
